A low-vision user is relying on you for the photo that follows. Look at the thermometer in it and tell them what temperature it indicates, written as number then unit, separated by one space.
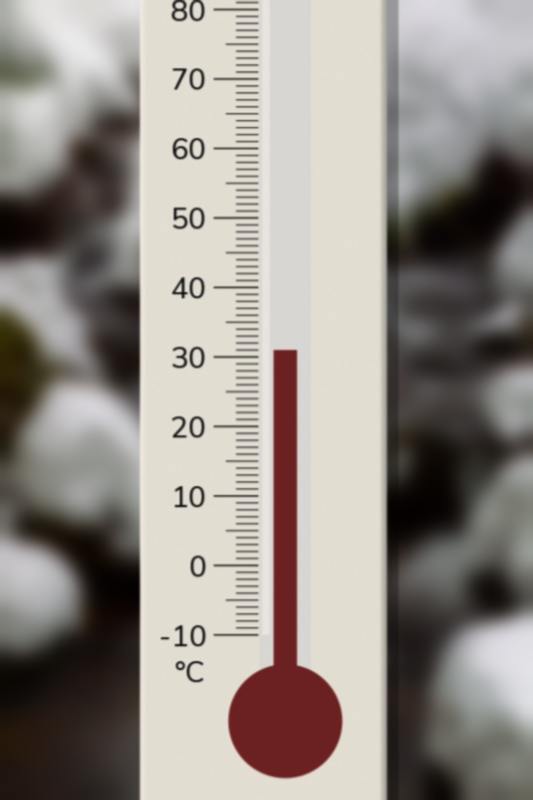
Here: 31 °C
